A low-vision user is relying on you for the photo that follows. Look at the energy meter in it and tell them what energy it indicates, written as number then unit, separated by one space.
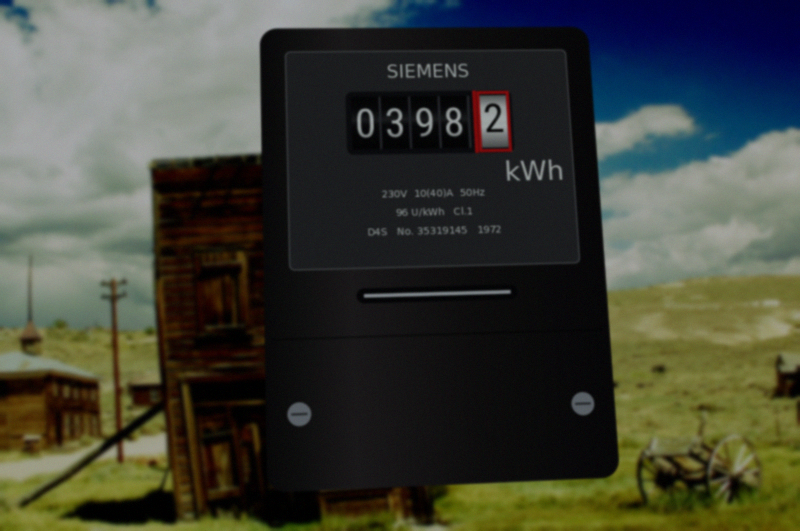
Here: 398.2 kWh
